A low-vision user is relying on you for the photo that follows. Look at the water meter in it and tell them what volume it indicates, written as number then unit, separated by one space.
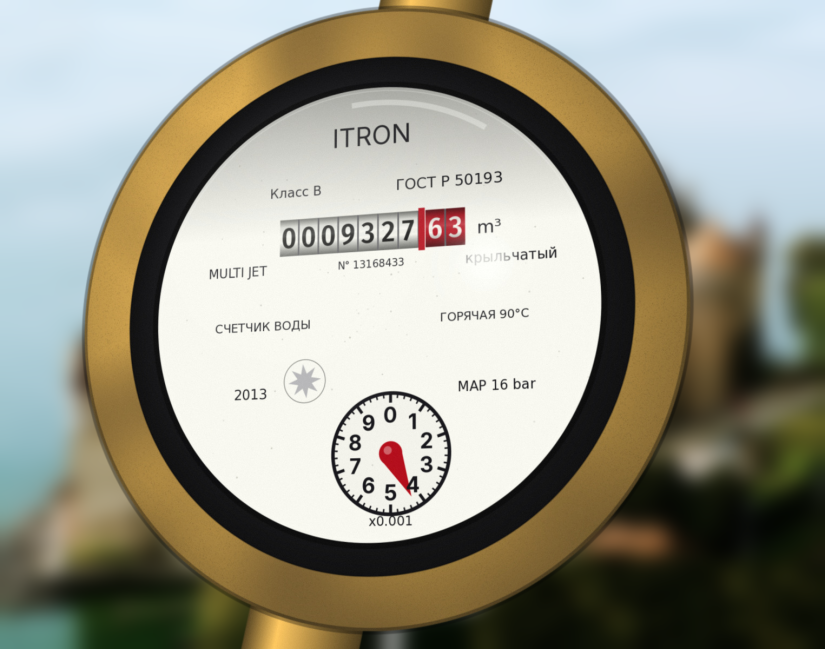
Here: 9327.634 m³
